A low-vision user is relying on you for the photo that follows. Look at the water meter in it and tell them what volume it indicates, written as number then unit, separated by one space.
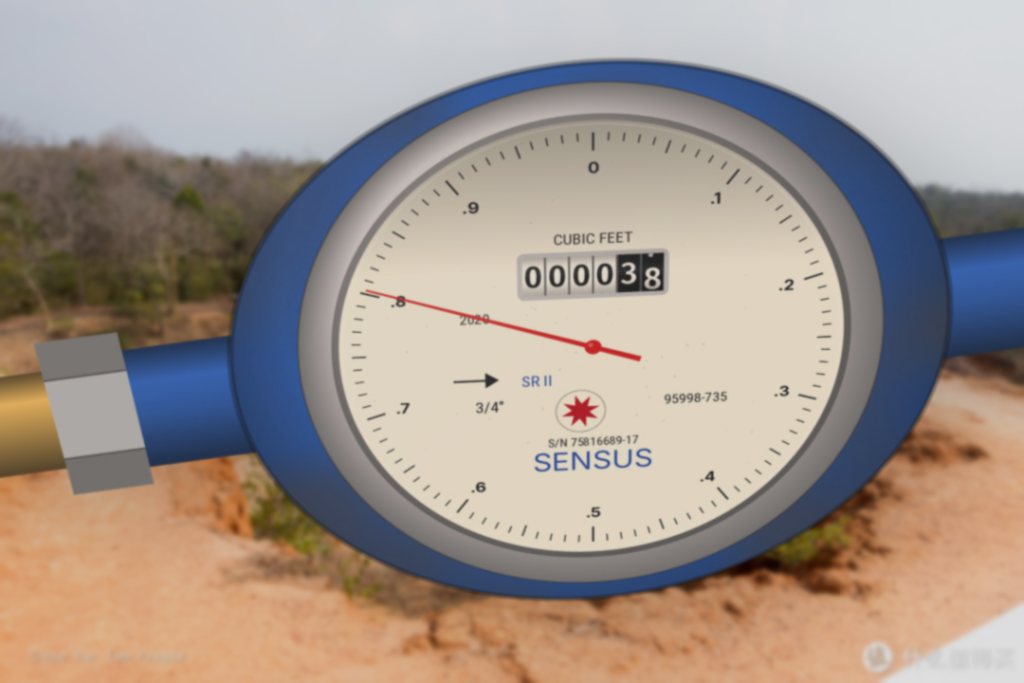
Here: 37.80 ft³
